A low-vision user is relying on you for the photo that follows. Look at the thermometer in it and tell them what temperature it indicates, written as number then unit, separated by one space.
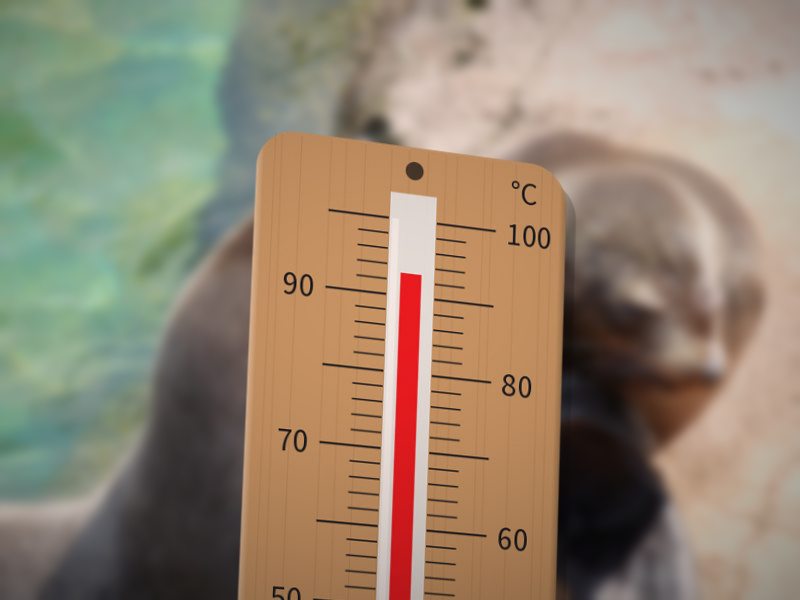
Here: 93 °C
